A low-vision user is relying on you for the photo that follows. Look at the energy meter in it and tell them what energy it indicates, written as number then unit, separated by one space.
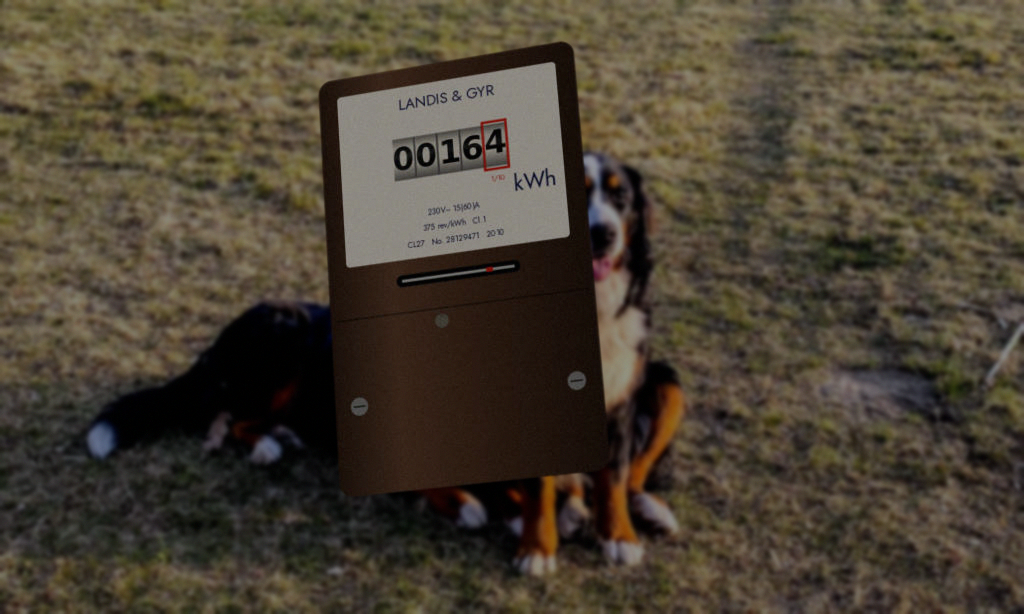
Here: 16.4 kWh
